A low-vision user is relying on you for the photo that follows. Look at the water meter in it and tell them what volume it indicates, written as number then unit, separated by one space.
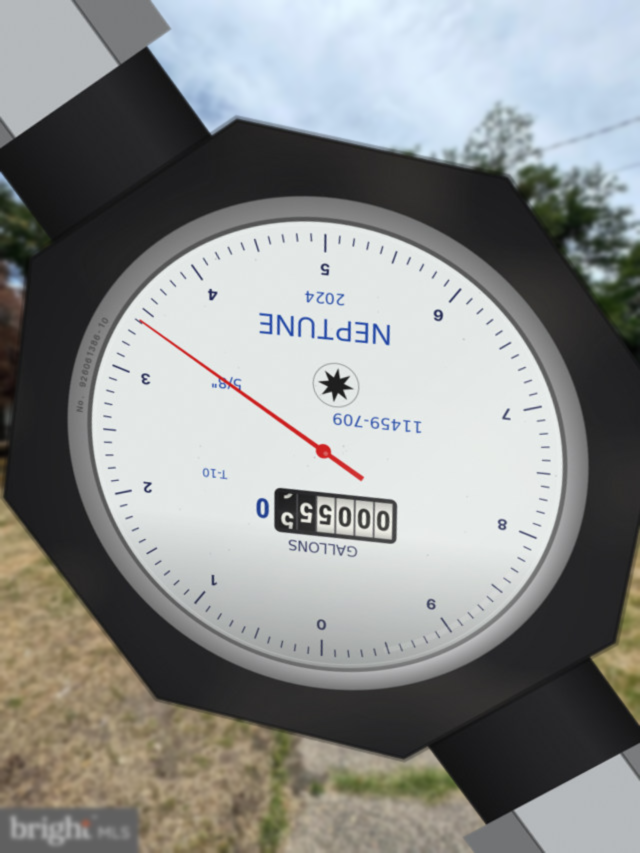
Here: 5553.4 gal
